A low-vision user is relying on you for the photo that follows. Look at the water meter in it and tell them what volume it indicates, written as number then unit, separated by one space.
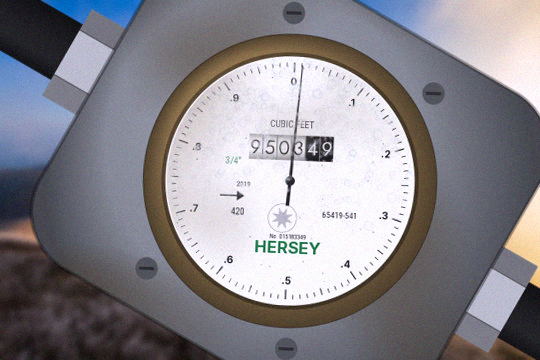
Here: 950349.01 ft³
